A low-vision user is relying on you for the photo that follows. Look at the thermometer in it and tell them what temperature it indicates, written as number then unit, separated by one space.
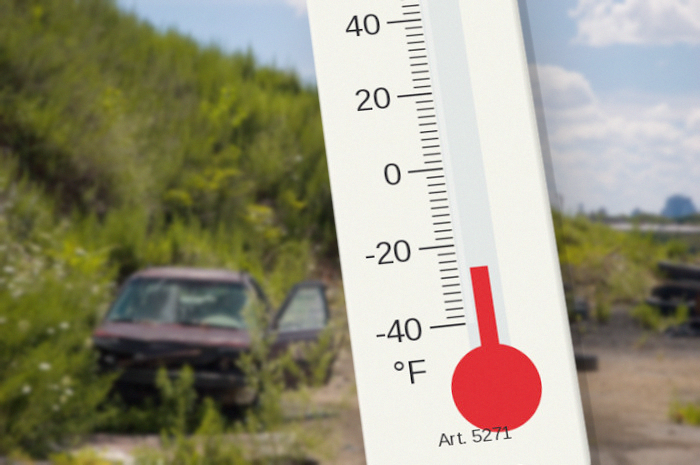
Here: -26 °F
